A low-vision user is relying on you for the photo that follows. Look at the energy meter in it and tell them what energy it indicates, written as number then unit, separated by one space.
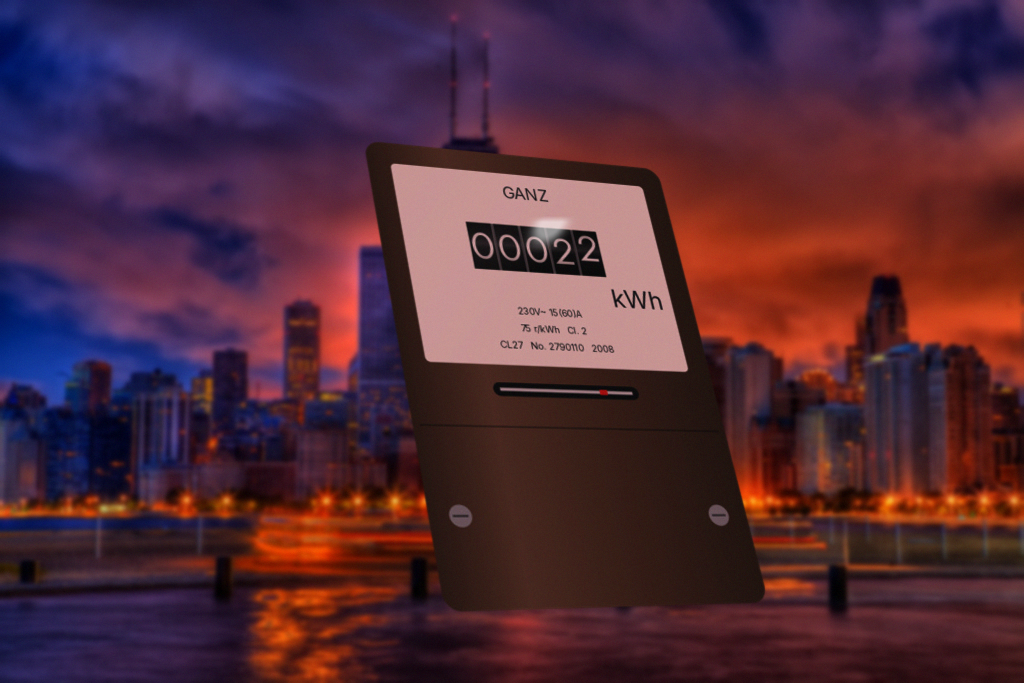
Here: 22 kWh
